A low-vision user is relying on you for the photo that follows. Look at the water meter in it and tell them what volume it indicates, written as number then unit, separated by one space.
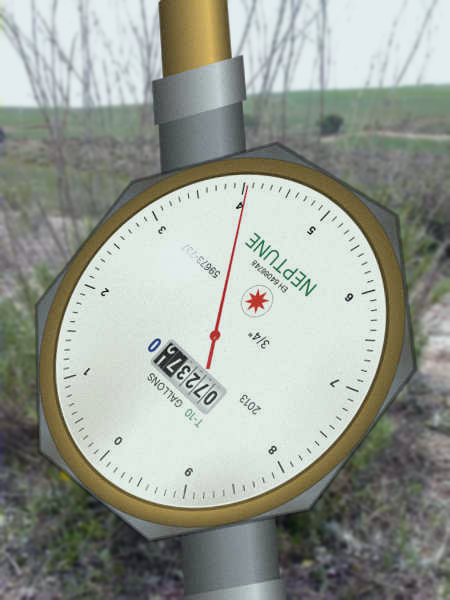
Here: 723714.0 gal
